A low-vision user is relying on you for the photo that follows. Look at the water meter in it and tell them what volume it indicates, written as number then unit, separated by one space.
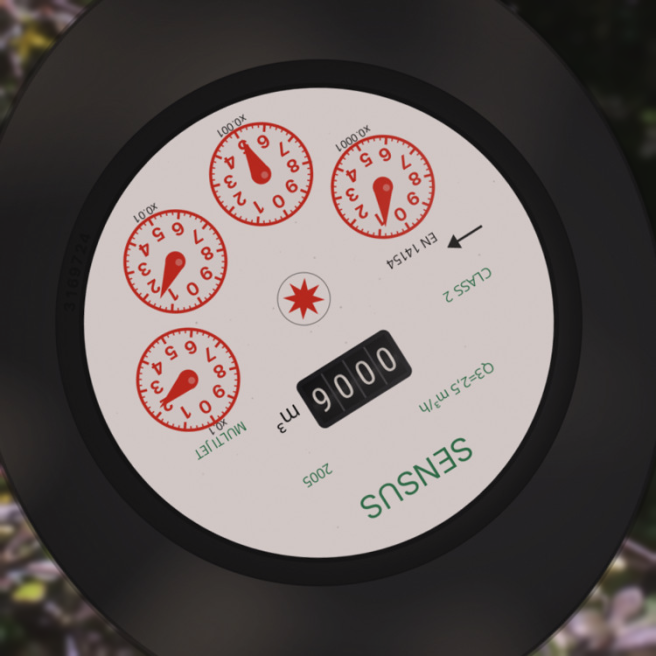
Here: 6.2150 m³
